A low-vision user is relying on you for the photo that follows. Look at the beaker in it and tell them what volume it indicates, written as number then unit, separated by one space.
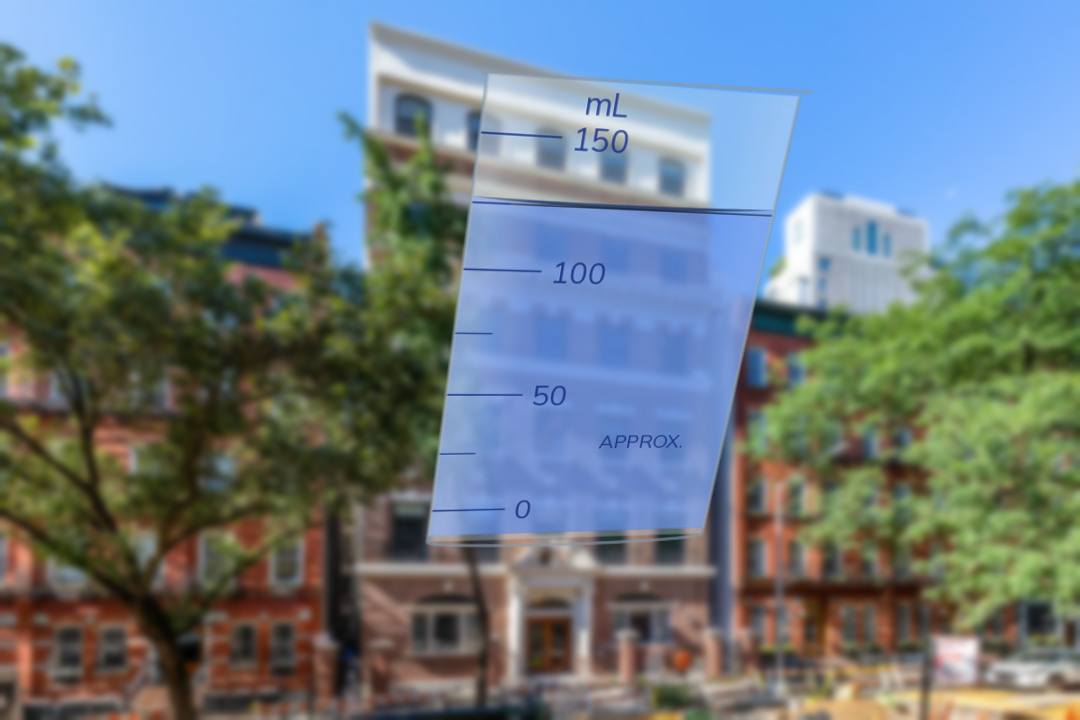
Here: 125 mL
